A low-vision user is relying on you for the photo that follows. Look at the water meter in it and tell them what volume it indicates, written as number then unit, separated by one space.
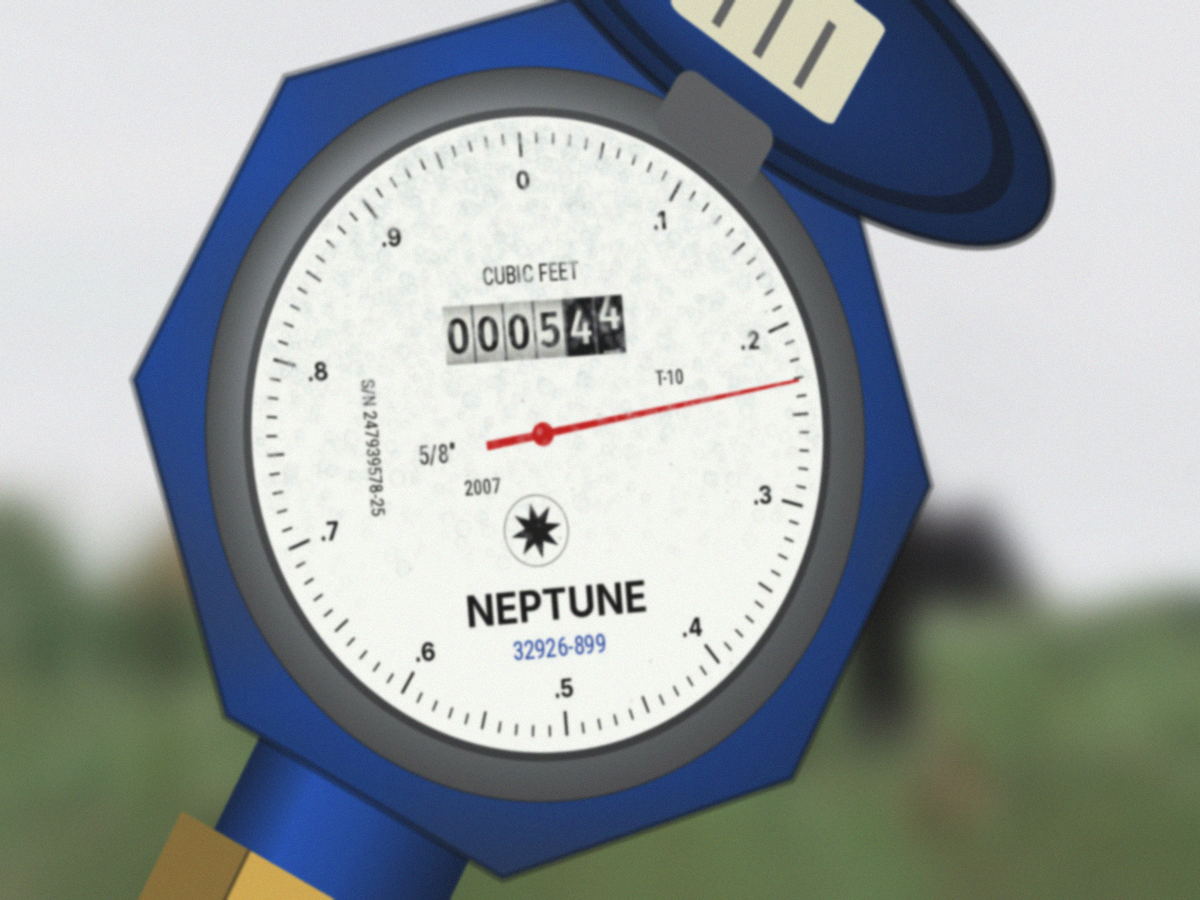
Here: 544.23 ft³
